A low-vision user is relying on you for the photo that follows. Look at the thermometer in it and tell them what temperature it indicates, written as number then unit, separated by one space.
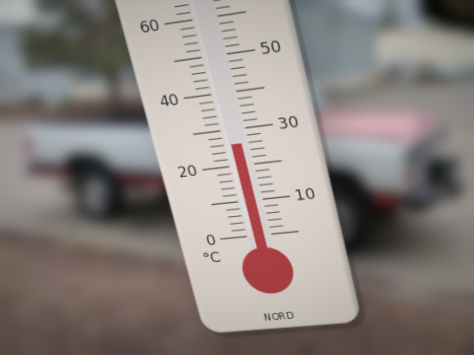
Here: 26 °C
